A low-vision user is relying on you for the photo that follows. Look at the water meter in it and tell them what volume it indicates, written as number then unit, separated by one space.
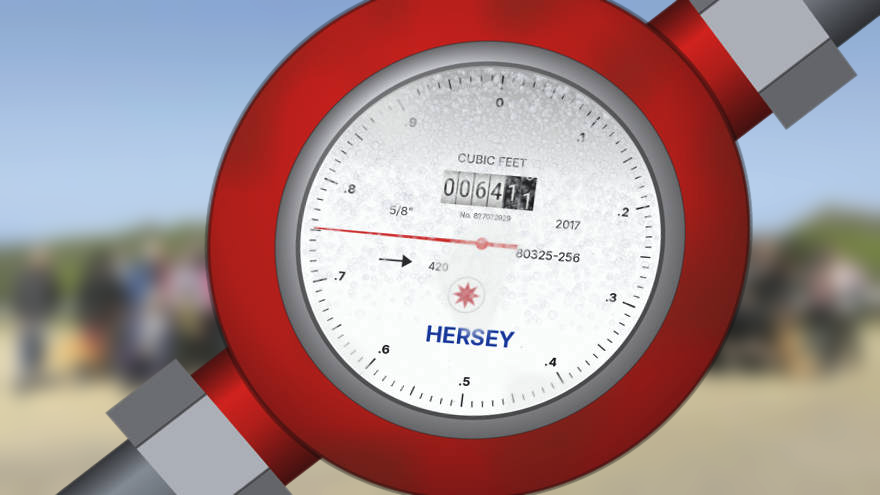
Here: 6410.75 ft³
